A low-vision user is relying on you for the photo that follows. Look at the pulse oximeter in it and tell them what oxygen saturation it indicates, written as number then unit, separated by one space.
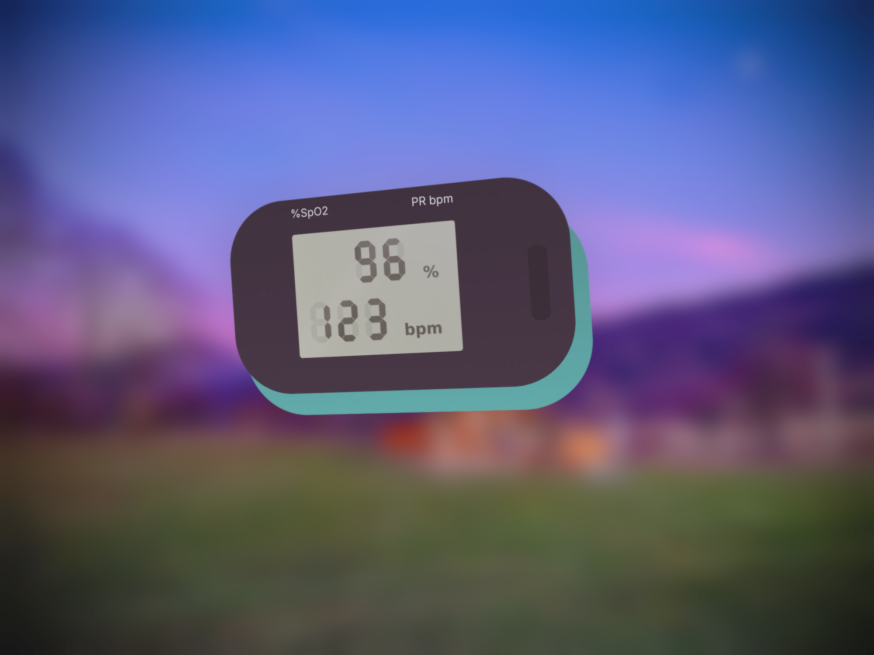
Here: 96 %
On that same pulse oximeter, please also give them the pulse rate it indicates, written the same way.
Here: 123 bpm
